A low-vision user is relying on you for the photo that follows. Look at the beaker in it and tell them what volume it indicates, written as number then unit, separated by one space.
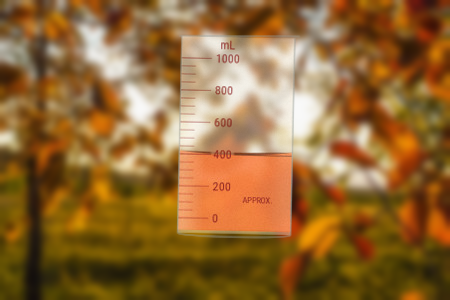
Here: 400 mL
